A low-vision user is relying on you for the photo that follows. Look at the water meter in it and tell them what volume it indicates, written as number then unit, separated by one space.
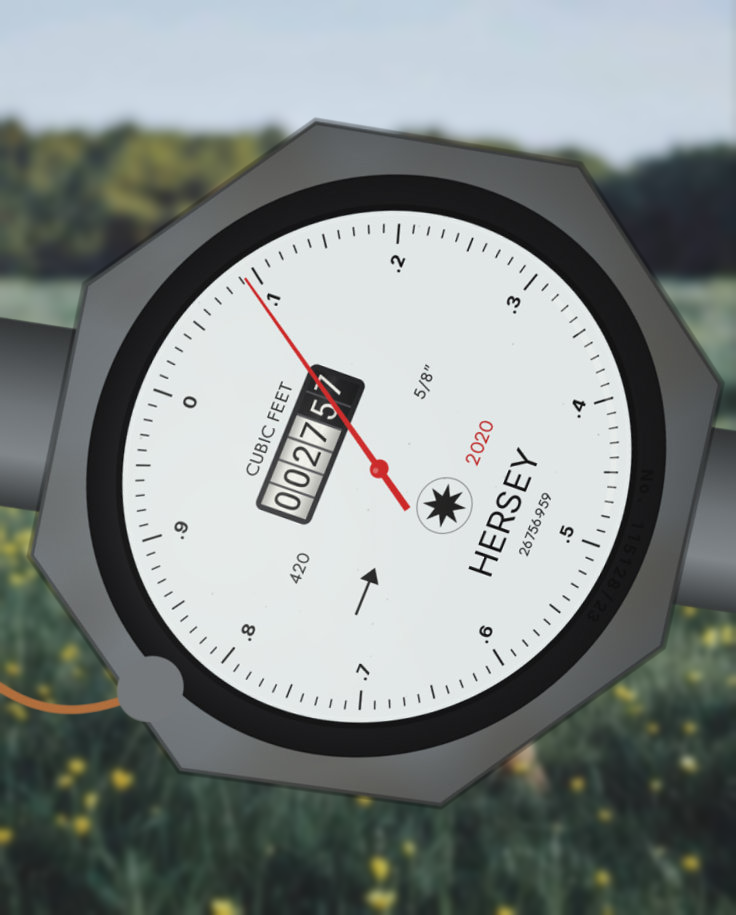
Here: 2757.09 ft³
